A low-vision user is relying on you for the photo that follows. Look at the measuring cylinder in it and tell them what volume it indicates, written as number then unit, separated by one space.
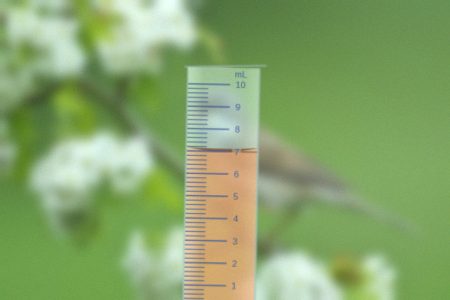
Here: 7 mL
